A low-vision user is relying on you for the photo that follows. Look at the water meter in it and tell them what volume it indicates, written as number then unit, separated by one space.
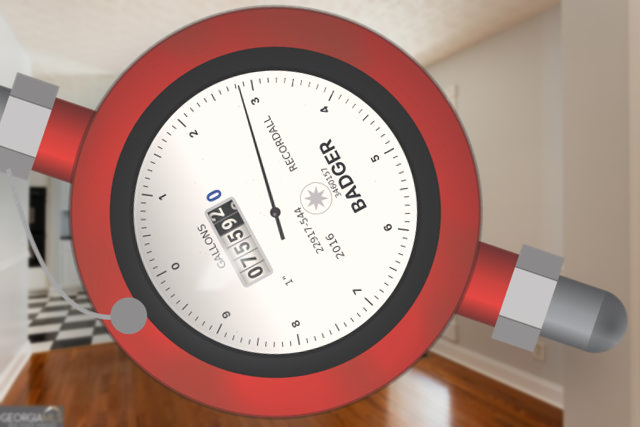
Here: 755922.8 gal
